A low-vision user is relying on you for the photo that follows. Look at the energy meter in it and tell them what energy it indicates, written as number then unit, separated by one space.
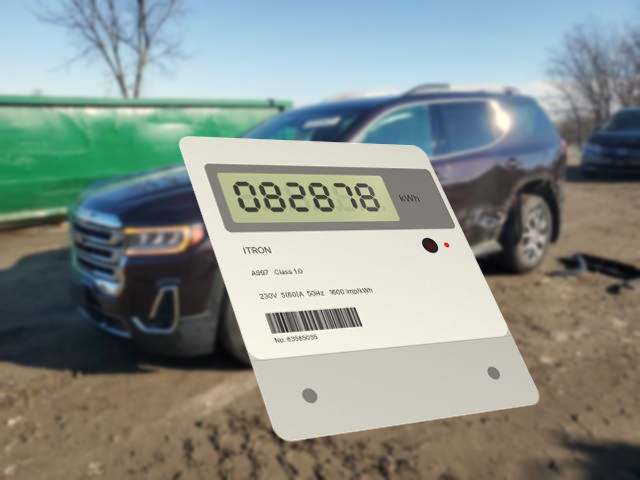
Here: 82878 kWh
